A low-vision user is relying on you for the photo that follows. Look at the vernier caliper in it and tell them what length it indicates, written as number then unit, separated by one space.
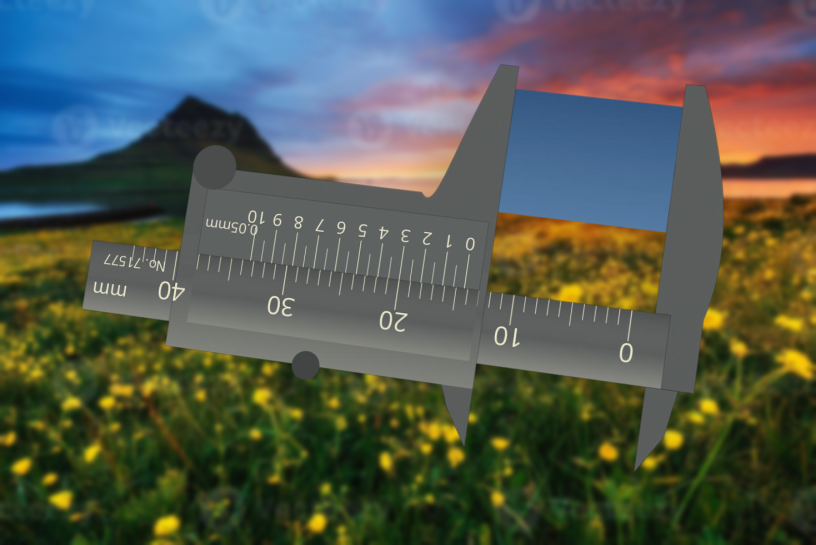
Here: 14.3 mm
